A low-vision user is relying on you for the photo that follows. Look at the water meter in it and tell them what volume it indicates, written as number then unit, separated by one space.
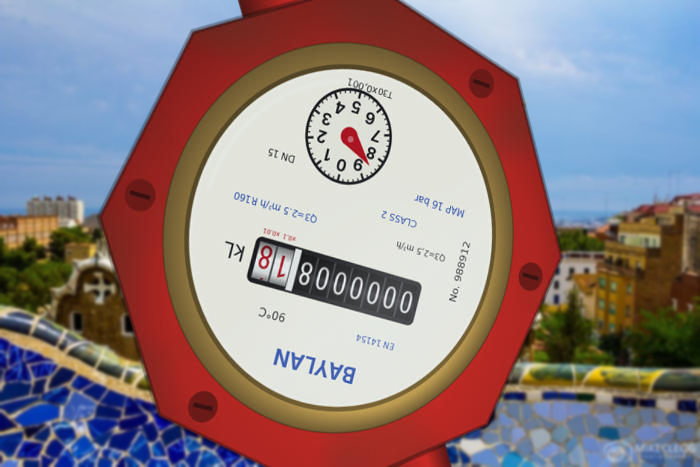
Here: 8.178 kL
